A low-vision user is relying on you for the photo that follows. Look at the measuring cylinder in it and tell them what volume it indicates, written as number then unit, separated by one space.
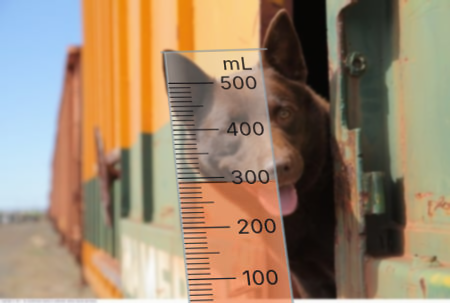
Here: 290 mL
